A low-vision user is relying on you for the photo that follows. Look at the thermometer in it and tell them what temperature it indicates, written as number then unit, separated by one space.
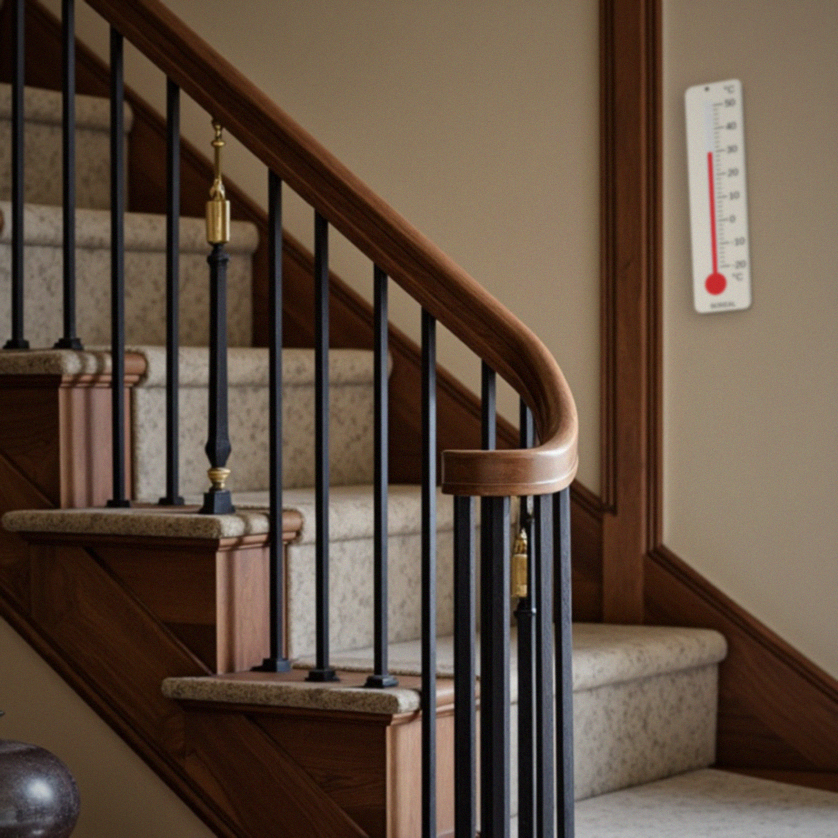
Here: 30 °C
